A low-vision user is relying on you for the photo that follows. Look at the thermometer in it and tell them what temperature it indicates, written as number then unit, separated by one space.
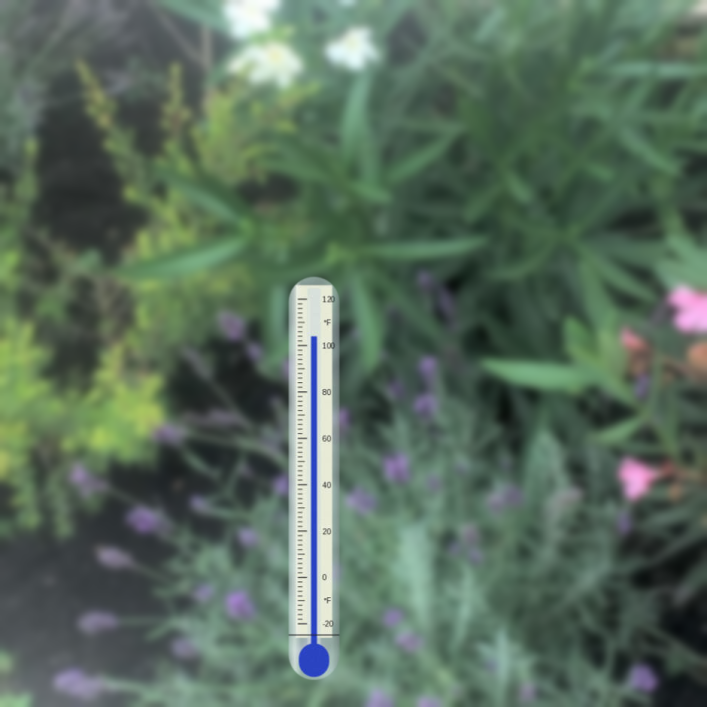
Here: 104 °F
